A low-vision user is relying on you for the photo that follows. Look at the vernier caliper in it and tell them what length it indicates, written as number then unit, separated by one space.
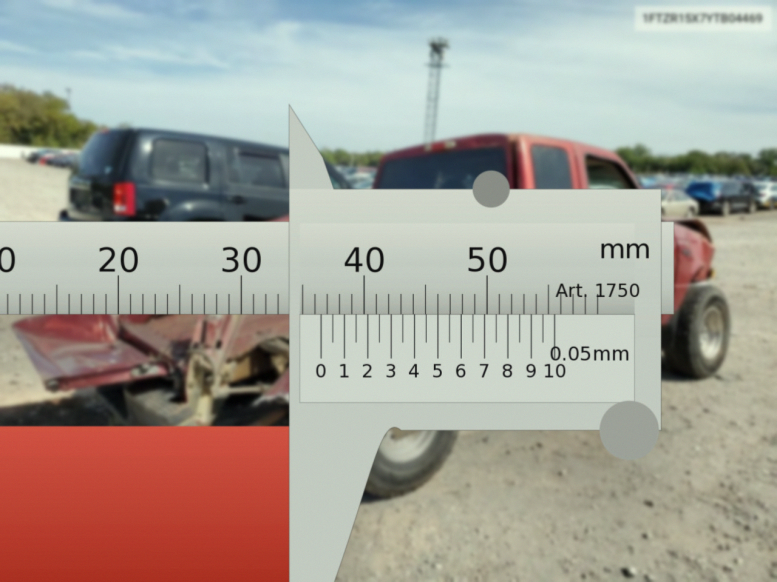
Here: 36.5 mm
